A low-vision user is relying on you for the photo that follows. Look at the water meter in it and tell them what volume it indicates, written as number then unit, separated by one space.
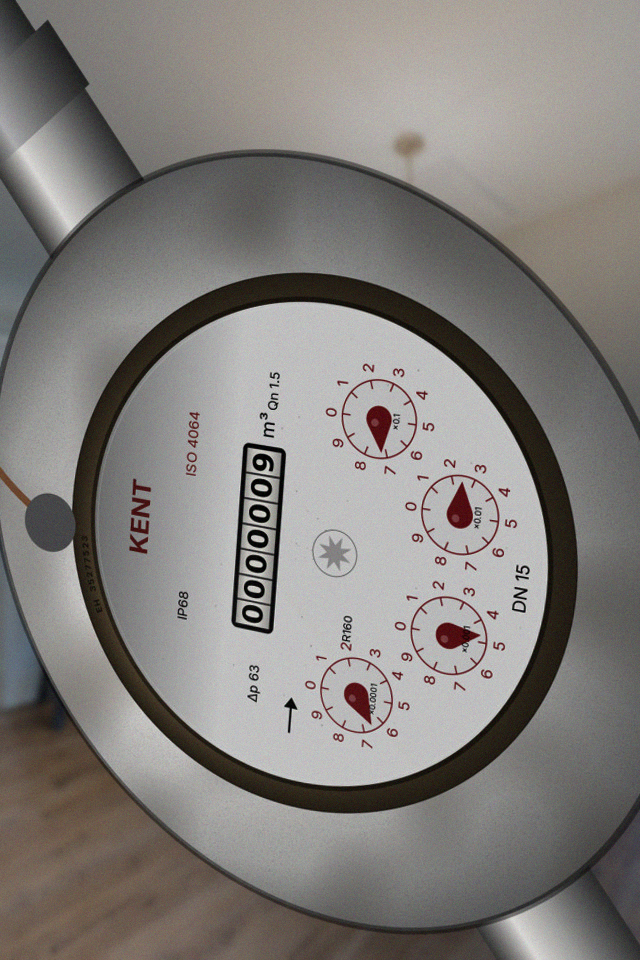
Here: 9.7246 m³
